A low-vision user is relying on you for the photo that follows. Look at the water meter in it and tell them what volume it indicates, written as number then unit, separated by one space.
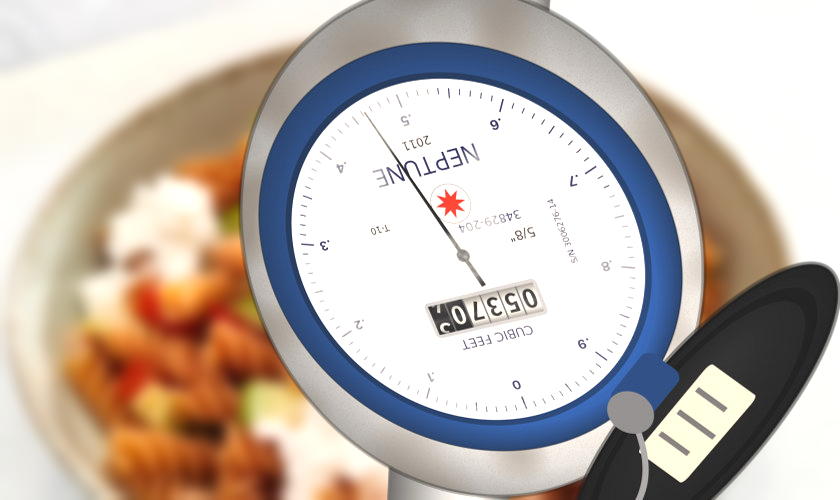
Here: 53703.46 ft³
